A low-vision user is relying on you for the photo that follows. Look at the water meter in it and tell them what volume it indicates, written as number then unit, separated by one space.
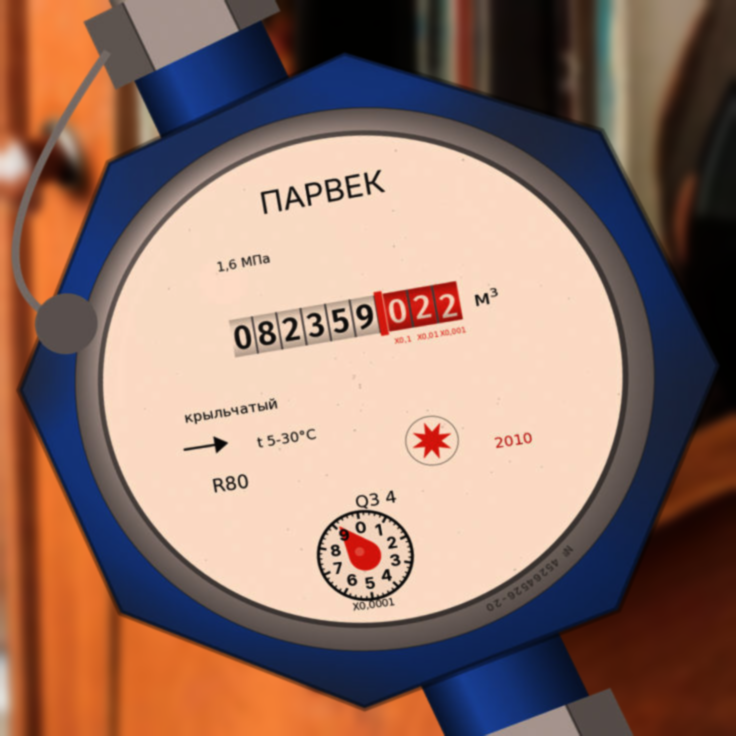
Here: 82359.0219 m³
